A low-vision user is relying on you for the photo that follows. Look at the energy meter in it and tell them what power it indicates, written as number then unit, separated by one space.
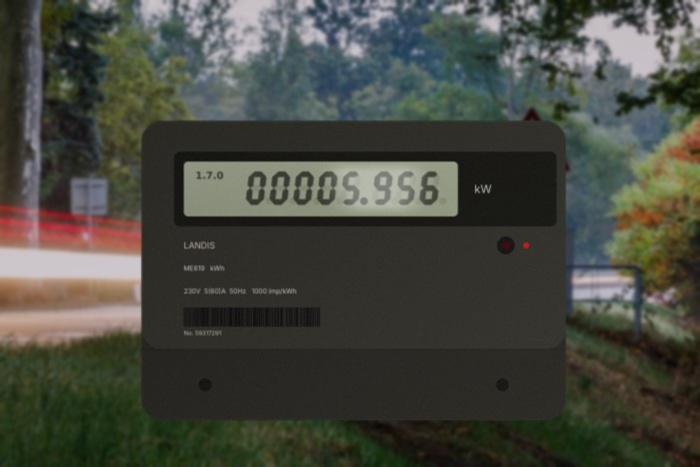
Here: 5.956 kW
